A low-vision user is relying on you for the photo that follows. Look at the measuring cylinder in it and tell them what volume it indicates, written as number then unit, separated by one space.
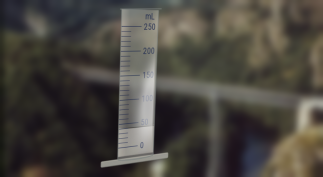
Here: 40 mL
